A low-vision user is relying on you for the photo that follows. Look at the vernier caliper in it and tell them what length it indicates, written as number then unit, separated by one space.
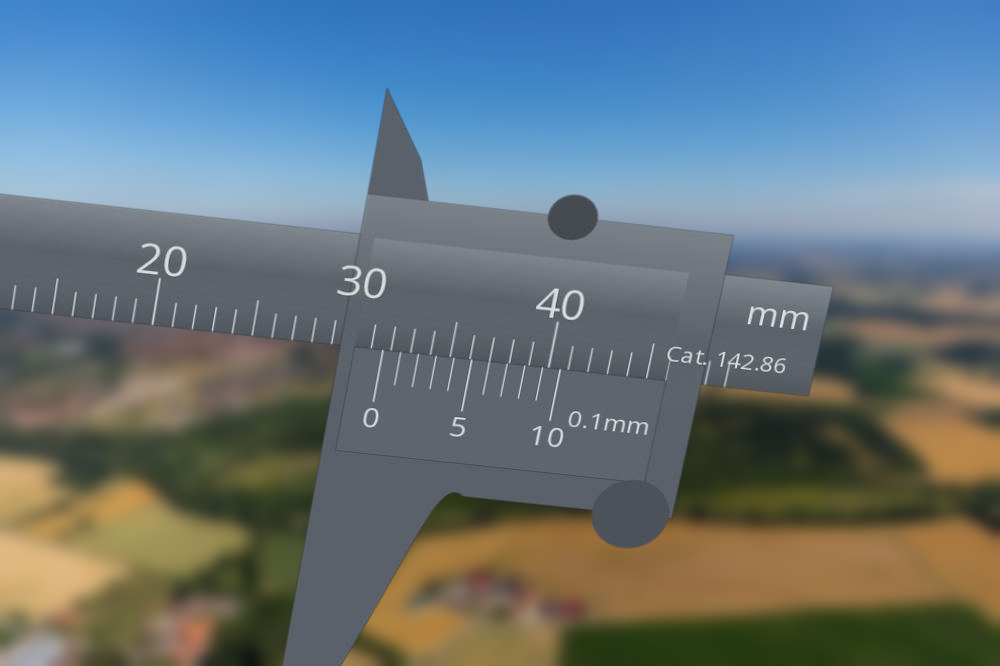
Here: 31.6 mm
